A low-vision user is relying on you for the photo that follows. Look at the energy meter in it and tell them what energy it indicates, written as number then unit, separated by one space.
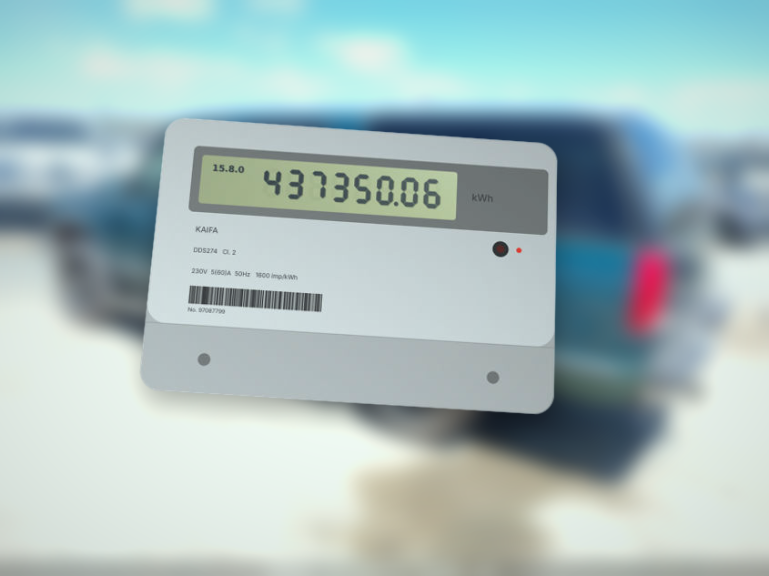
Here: 437350.06 kWh
